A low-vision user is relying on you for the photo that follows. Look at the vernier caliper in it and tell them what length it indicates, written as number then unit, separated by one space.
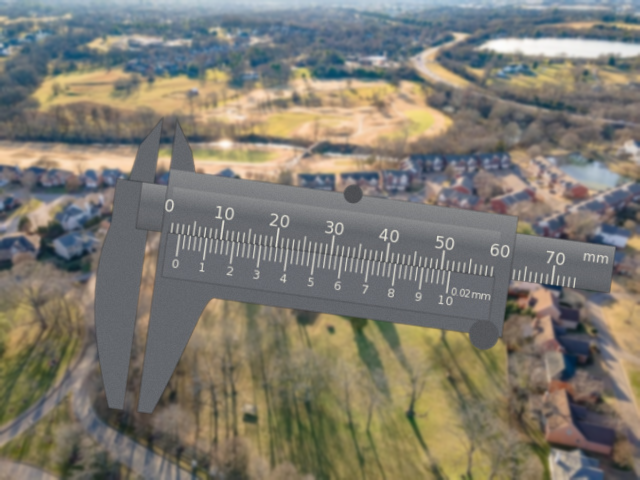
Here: 2.5 mm
